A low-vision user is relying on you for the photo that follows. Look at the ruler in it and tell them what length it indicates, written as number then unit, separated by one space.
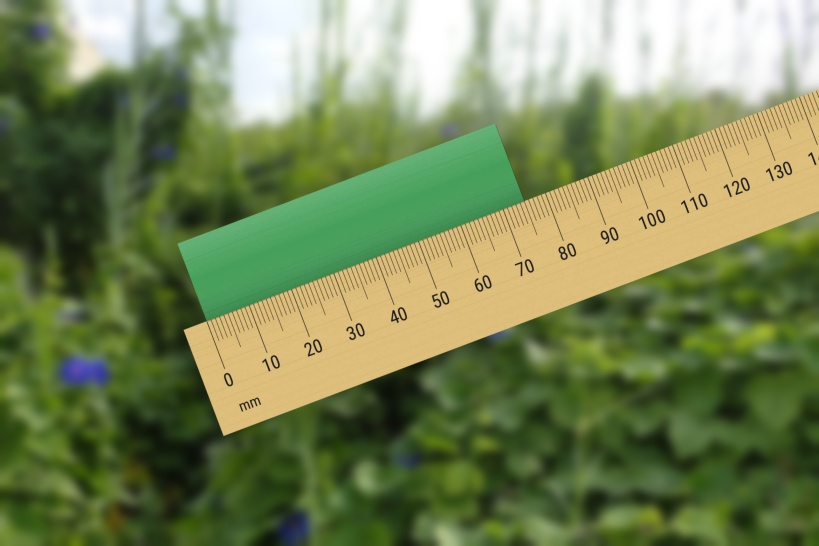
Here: 75 mm
